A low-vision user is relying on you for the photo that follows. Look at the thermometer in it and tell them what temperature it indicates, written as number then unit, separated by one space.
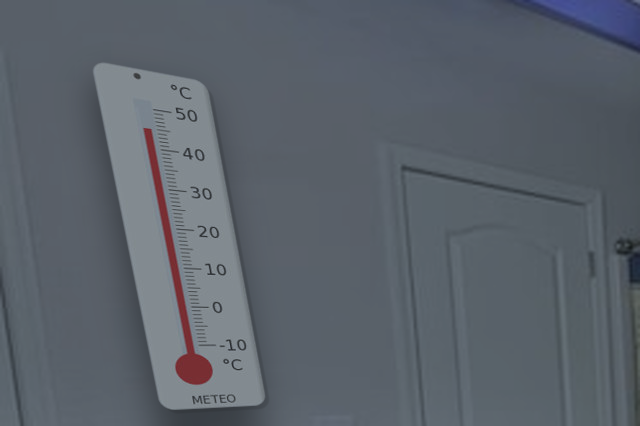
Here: 45 °C
